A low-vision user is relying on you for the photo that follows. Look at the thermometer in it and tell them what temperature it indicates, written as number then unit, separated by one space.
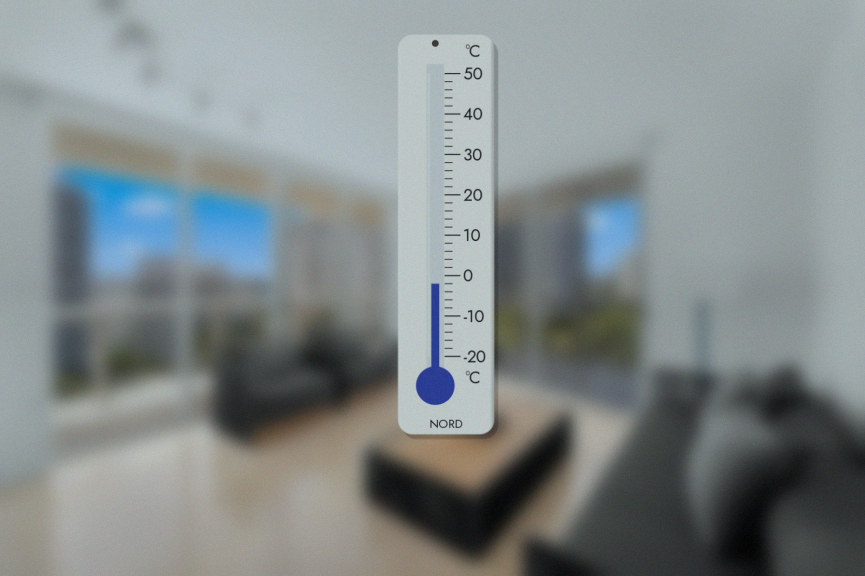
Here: -2 °C
